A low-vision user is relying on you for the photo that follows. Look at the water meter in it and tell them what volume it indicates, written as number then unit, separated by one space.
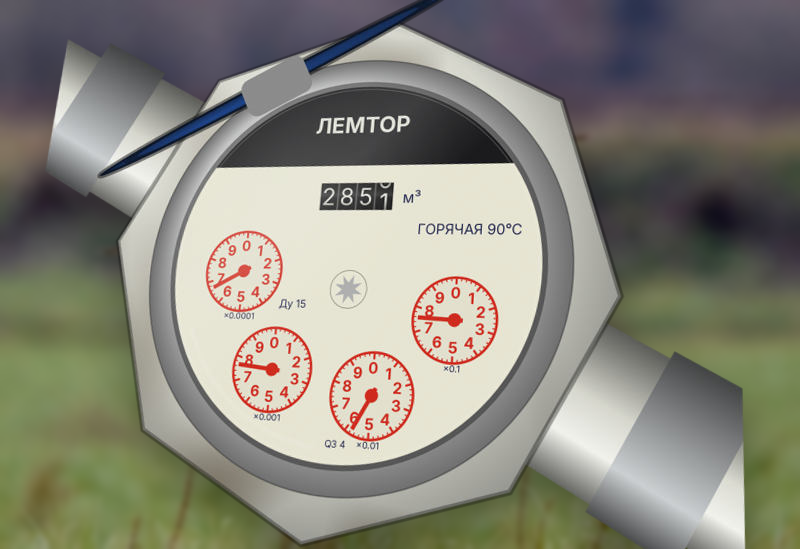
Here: 2850.7576 m³
